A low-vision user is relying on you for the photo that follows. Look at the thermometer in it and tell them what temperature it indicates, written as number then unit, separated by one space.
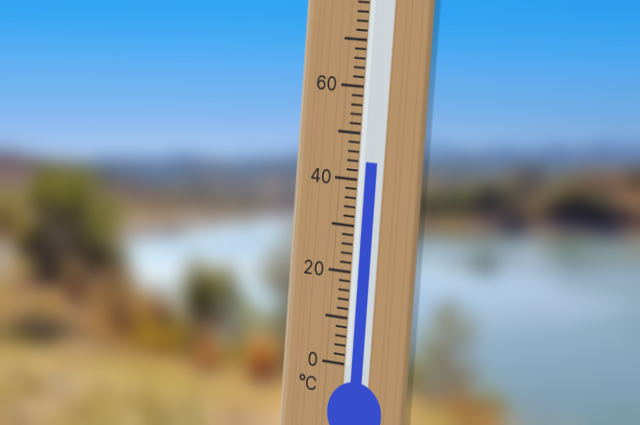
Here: 44 °C
